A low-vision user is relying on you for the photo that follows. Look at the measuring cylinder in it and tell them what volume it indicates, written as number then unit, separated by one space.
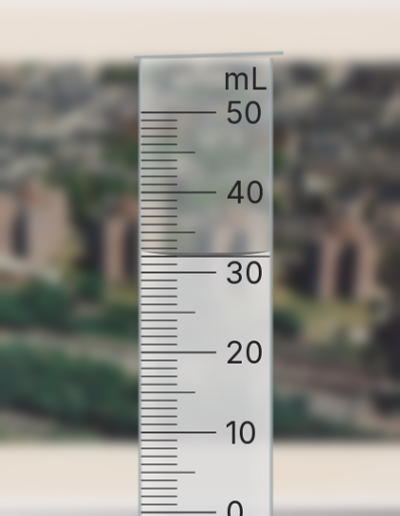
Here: 32 mL
